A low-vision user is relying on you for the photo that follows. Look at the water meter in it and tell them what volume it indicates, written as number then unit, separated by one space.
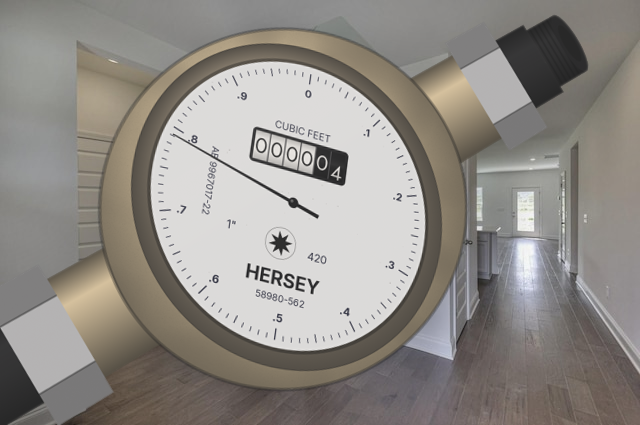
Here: 3.79 ft³
